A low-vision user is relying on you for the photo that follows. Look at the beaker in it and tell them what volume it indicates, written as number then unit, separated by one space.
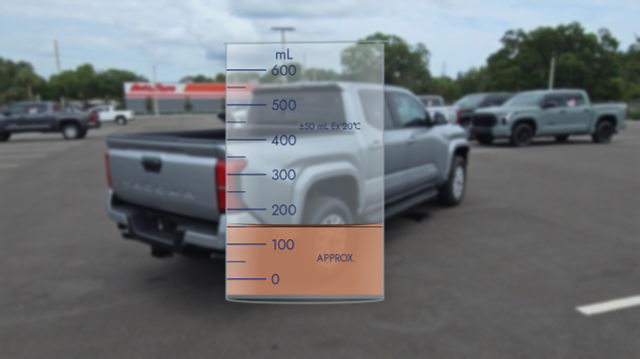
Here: 150 mL
